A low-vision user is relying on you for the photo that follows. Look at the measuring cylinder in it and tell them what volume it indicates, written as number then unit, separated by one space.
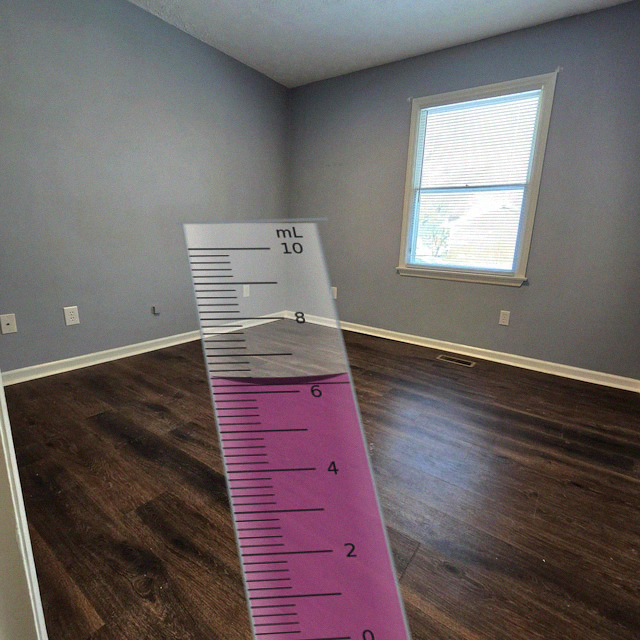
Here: 6.2 mL
